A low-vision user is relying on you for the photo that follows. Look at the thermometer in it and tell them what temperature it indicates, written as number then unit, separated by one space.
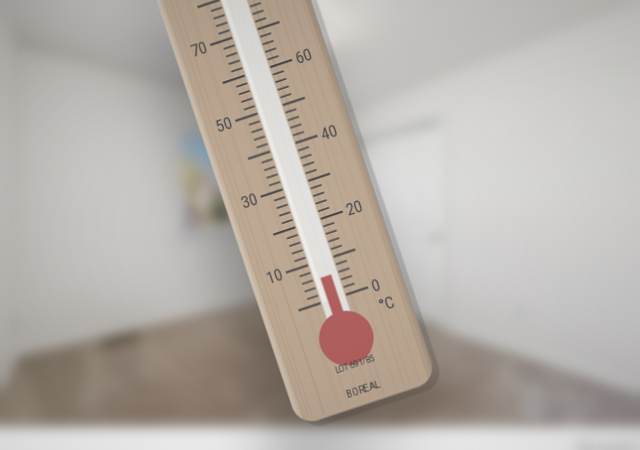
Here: 6 °C
